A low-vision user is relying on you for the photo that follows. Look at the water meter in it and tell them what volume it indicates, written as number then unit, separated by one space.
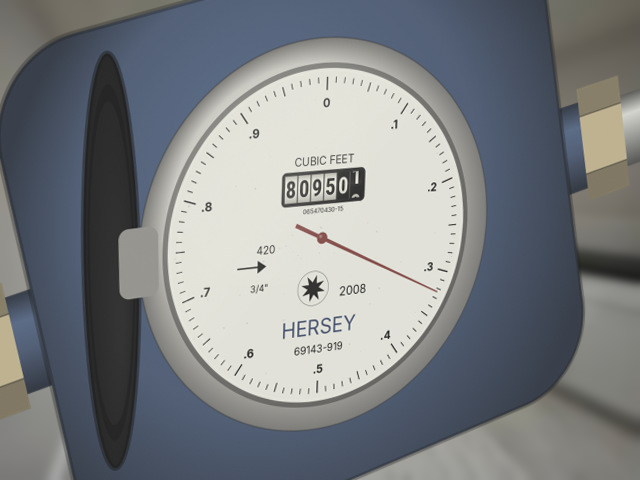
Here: 809501.32 ft³
